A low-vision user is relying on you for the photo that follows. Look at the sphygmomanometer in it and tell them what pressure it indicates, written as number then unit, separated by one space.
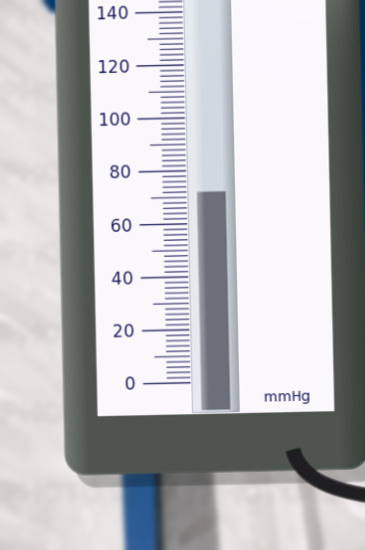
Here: 72 mmHg
